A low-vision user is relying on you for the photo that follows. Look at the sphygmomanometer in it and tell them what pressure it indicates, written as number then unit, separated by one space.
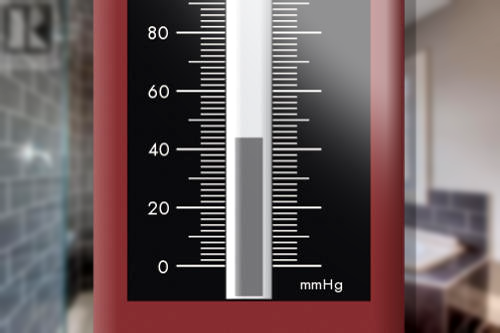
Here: 44 mmHg
